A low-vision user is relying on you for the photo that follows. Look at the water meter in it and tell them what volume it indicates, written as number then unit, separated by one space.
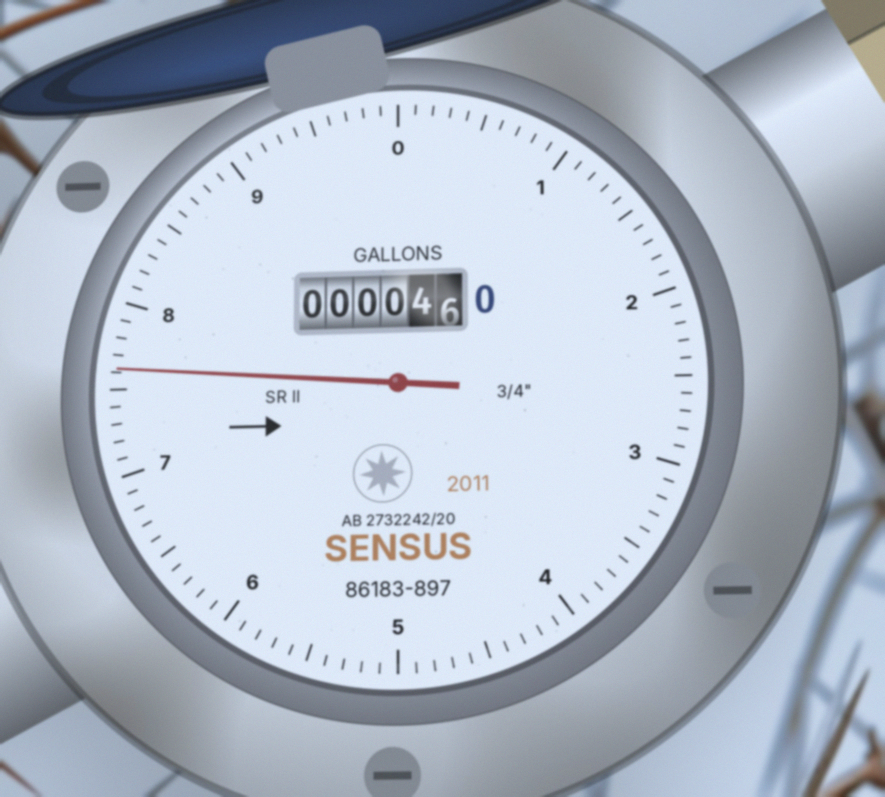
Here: 457.6 gal
